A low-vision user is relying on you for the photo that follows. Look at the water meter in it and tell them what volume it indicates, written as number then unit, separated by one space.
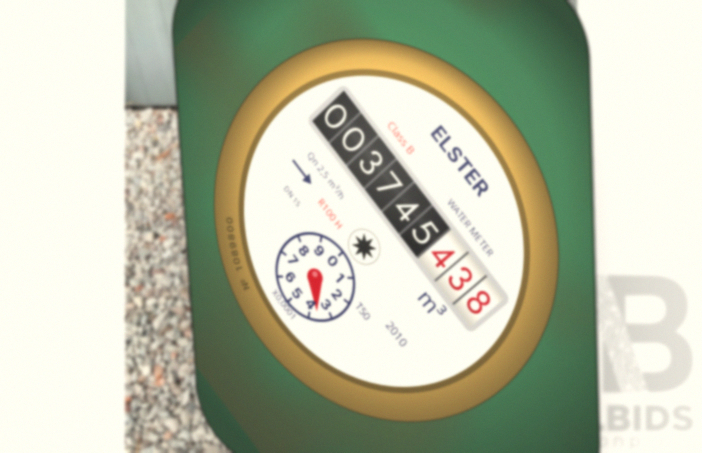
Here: 3745.4383 m³
